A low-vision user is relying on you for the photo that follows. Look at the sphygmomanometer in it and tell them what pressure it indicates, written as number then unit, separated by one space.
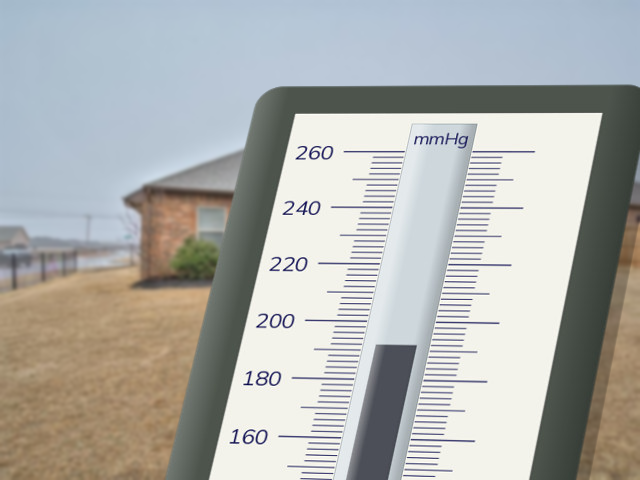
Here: 192 mmHg
